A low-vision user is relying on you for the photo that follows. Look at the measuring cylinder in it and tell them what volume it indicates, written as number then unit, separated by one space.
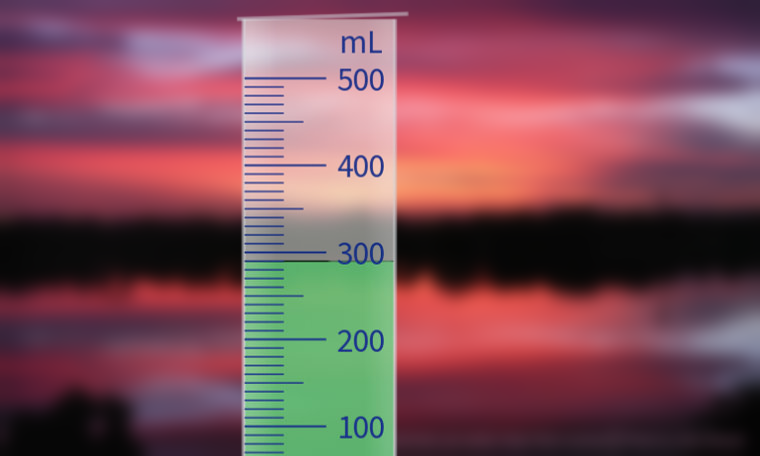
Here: 290 mL
